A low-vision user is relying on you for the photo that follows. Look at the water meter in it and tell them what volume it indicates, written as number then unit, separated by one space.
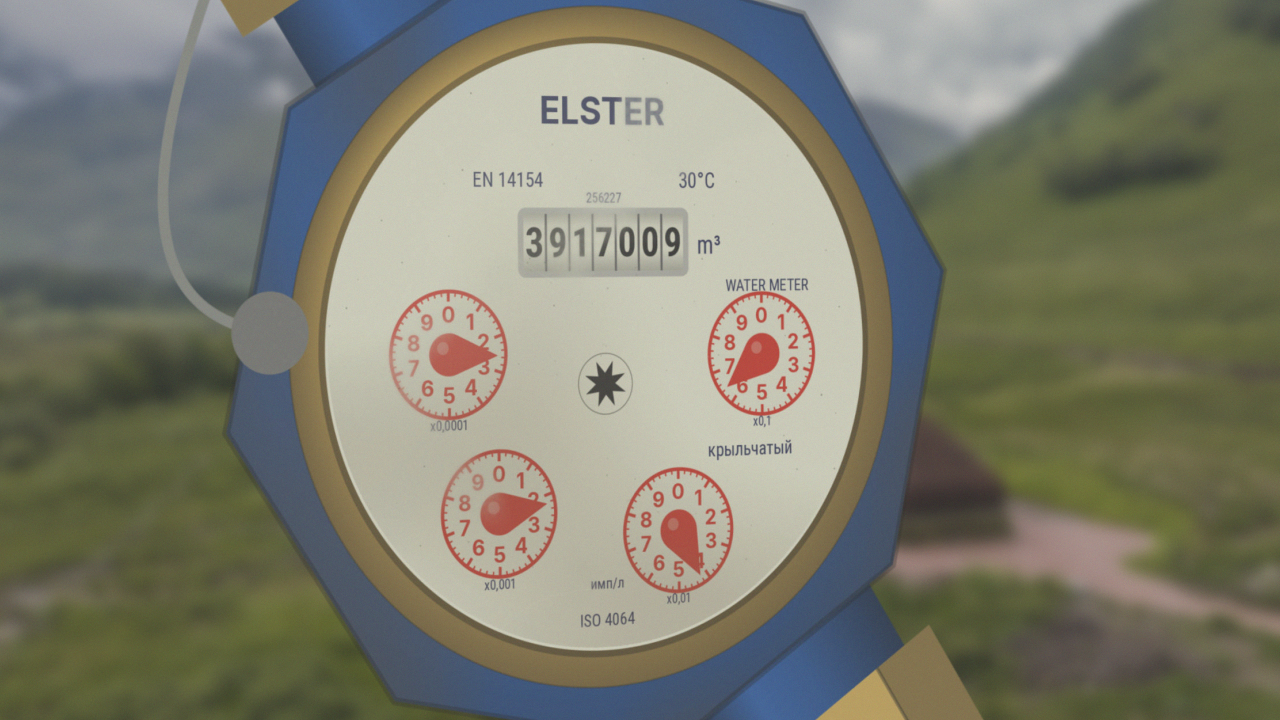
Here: 3917009.6422 m³
